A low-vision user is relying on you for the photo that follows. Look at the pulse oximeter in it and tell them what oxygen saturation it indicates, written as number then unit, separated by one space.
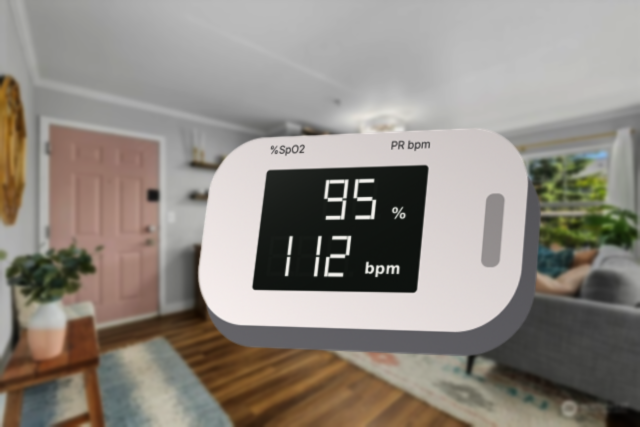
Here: 95 %
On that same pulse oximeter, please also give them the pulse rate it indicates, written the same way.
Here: 112 bpm
